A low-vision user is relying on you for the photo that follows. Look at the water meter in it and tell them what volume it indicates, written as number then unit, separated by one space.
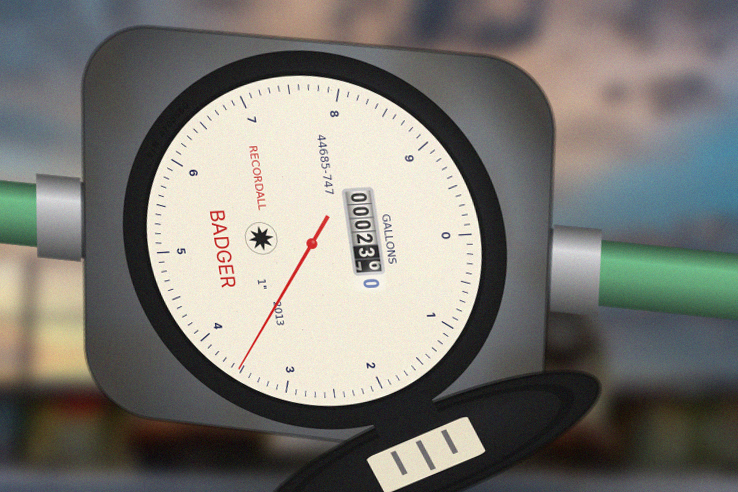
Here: 2363.5 gal
